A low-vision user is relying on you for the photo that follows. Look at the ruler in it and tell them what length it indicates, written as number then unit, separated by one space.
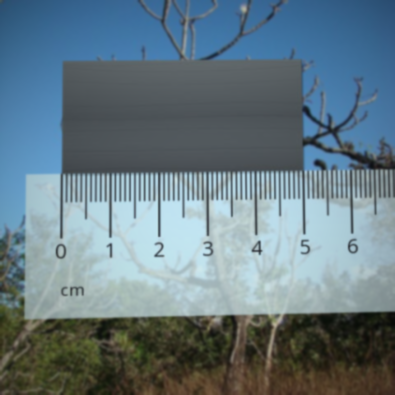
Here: 5 cm
